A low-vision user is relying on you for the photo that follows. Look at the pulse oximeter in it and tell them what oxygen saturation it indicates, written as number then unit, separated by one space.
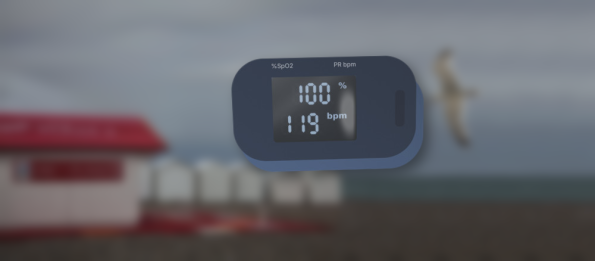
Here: 100 %
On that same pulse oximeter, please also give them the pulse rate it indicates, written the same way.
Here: 119 bpm
